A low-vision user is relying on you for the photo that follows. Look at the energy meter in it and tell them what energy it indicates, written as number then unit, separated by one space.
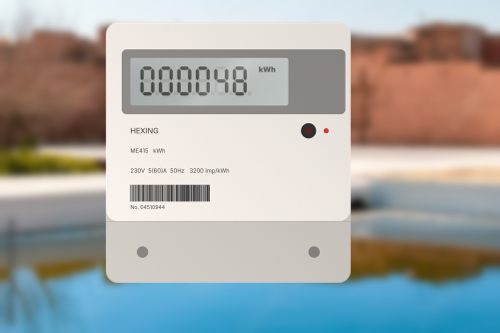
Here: 48 kWh
